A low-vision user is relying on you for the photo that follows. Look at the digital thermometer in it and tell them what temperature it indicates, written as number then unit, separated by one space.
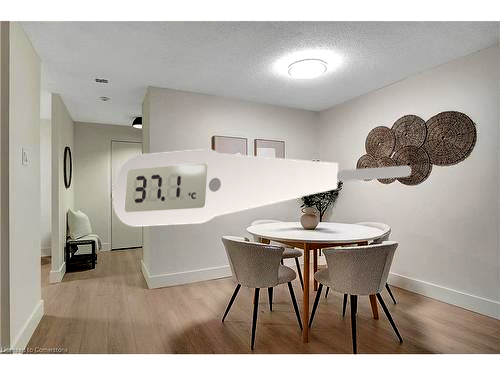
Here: 37.1 °C
